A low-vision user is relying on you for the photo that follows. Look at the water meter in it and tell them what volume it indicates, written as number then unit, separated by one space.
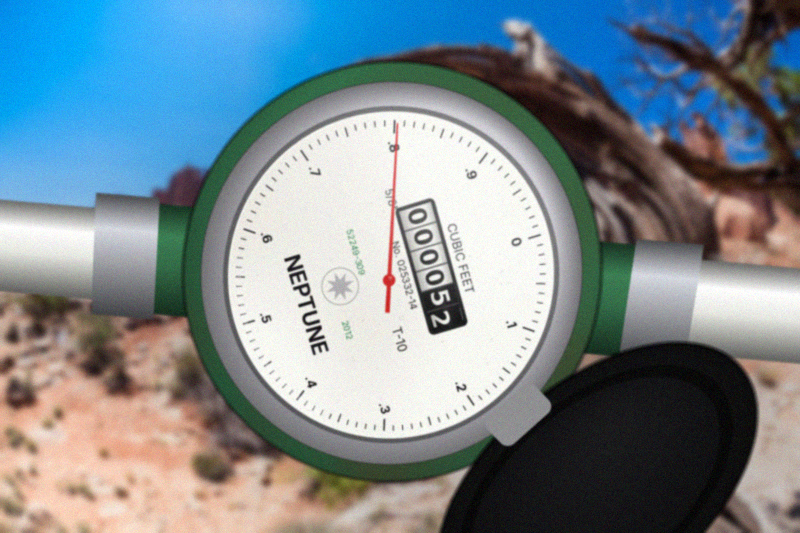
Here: 51.80 ft³
